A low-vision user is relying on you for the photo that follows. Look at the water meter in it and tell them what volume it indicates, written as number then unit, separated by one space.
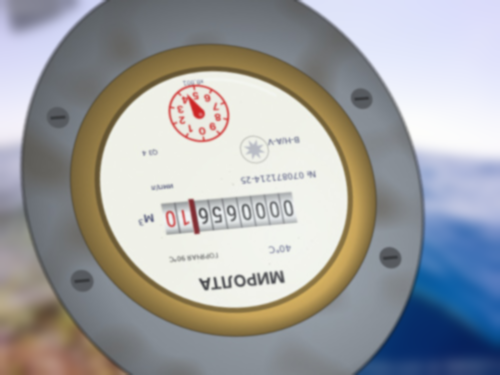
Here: 656.104 m³
